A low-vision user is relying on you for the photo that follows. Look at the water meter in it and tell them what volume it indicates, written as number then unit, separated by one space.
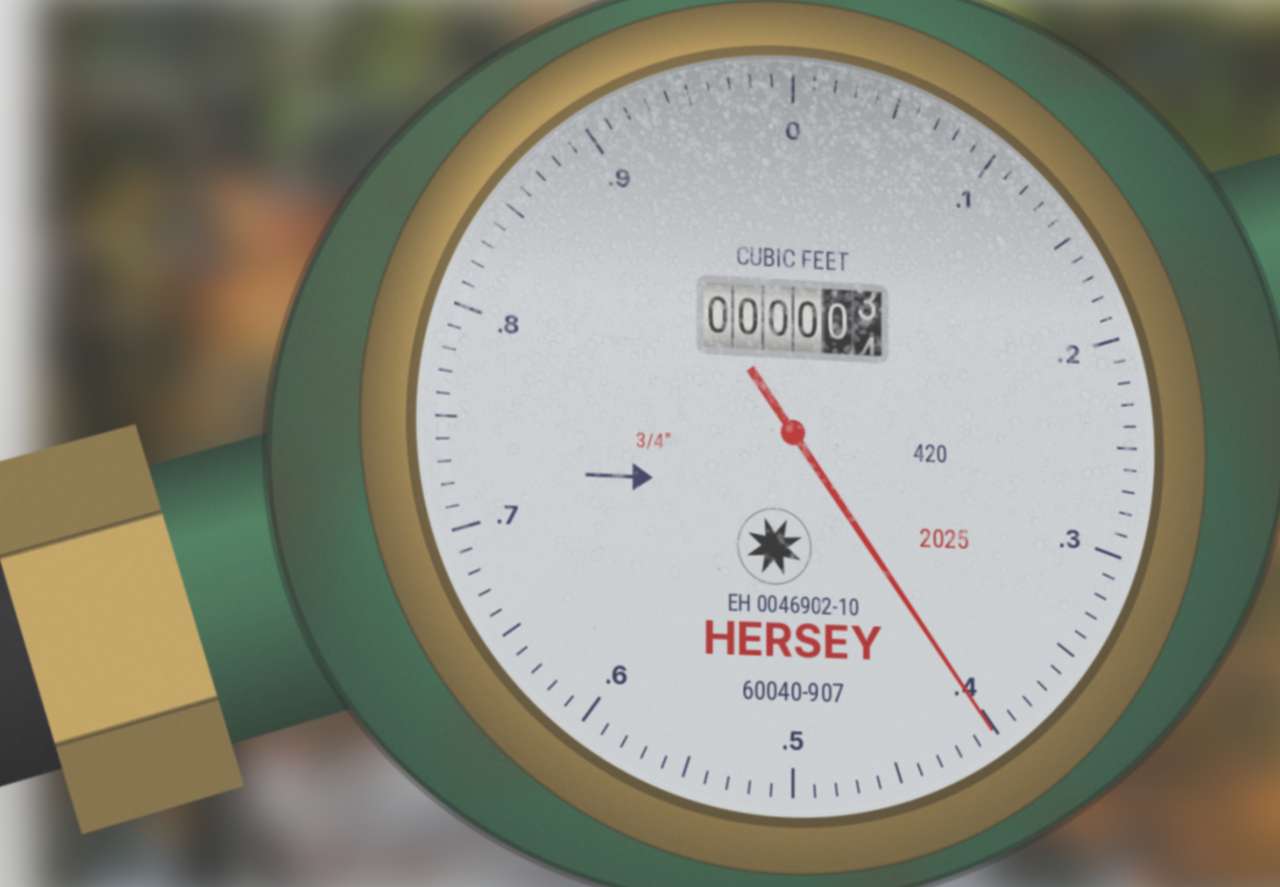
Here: 3.40 ft³
